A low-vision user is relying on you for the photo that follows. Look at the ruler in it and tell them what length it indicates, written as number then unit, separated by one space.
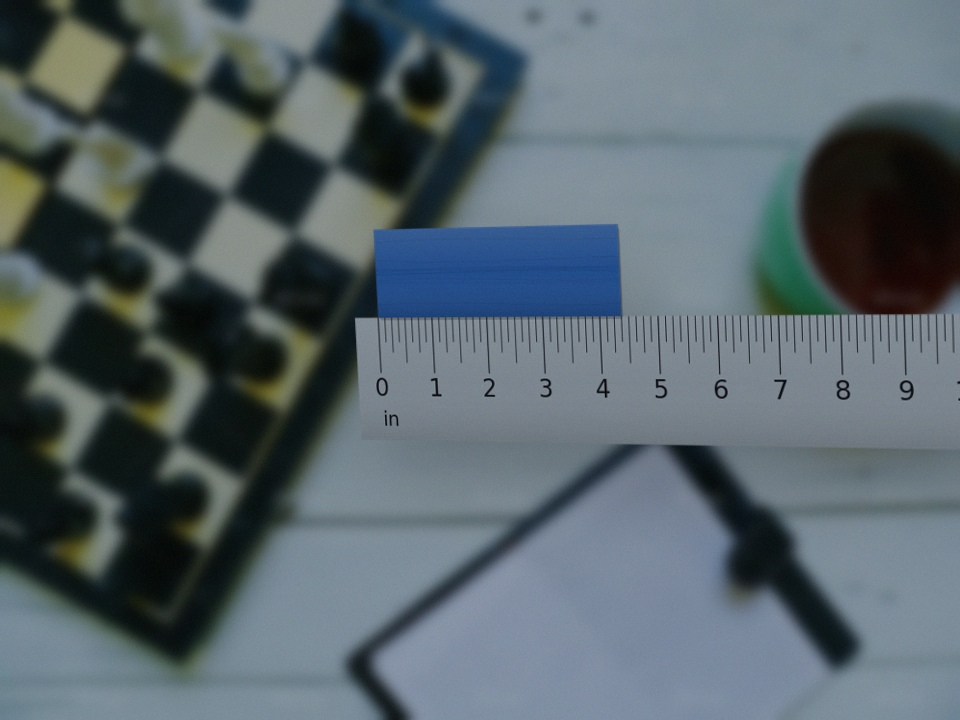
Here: 4.375 in
